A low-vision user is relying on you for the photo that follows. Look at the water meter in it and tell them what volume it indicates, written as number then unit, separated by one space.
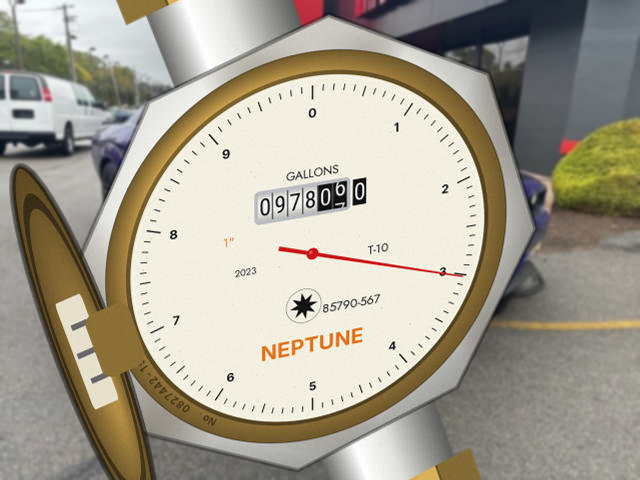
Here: 978063.0 gal
